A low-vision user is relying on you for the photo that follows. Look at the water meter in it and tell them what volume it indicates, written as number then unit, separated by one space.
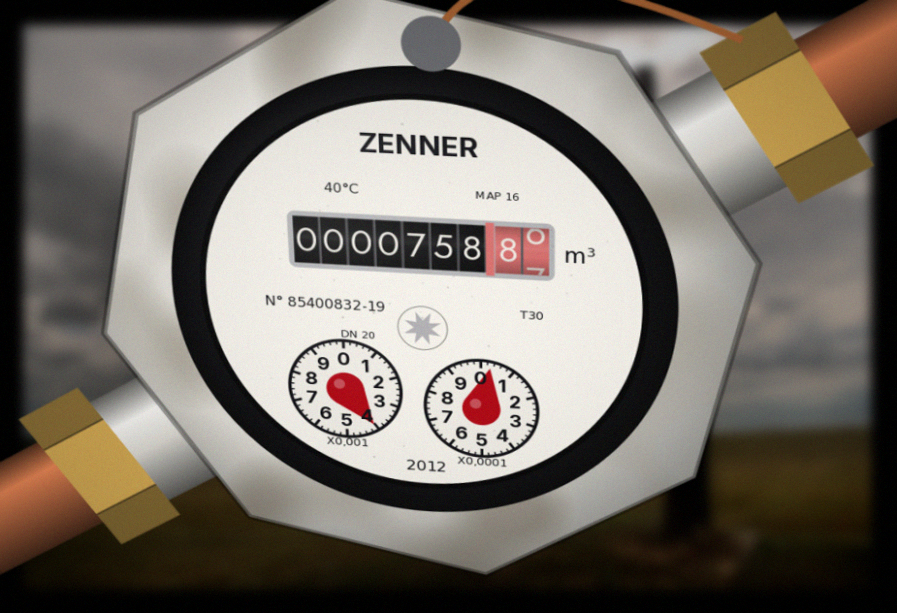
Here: 758.8640 m³
